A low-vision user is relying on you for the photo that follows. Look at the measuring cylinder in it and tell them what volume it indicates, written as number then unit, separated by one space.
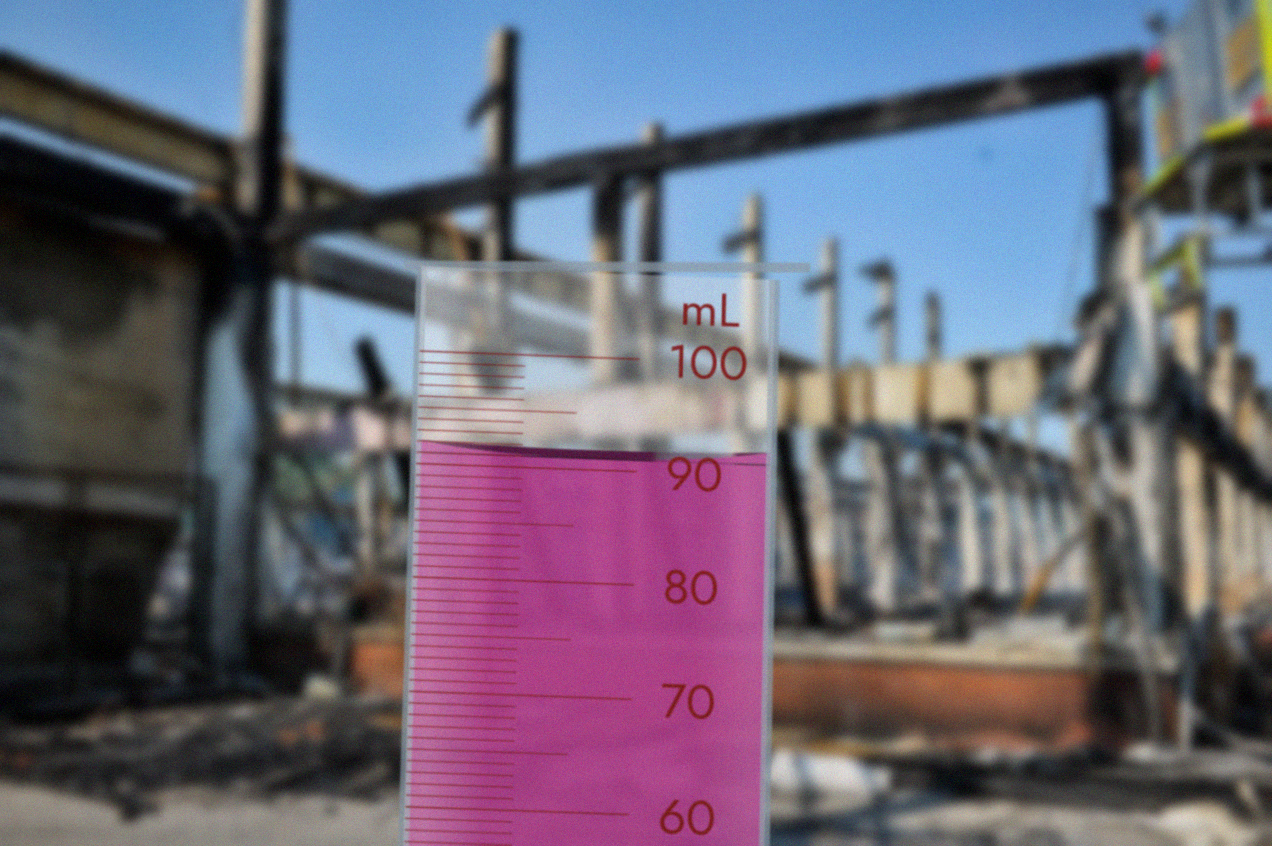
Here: 91 mL
